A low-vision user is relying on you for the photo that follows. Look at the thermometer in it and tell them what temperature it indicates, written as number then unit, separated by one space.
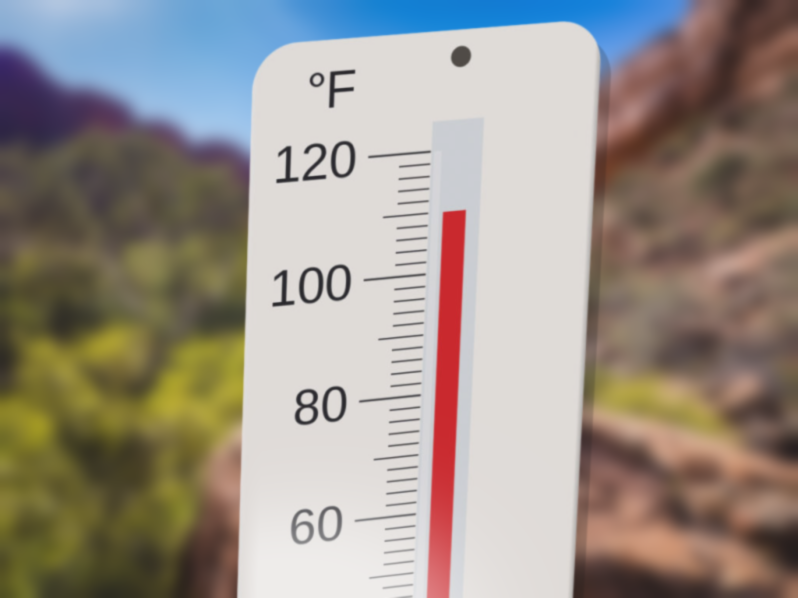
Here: 110 °F
